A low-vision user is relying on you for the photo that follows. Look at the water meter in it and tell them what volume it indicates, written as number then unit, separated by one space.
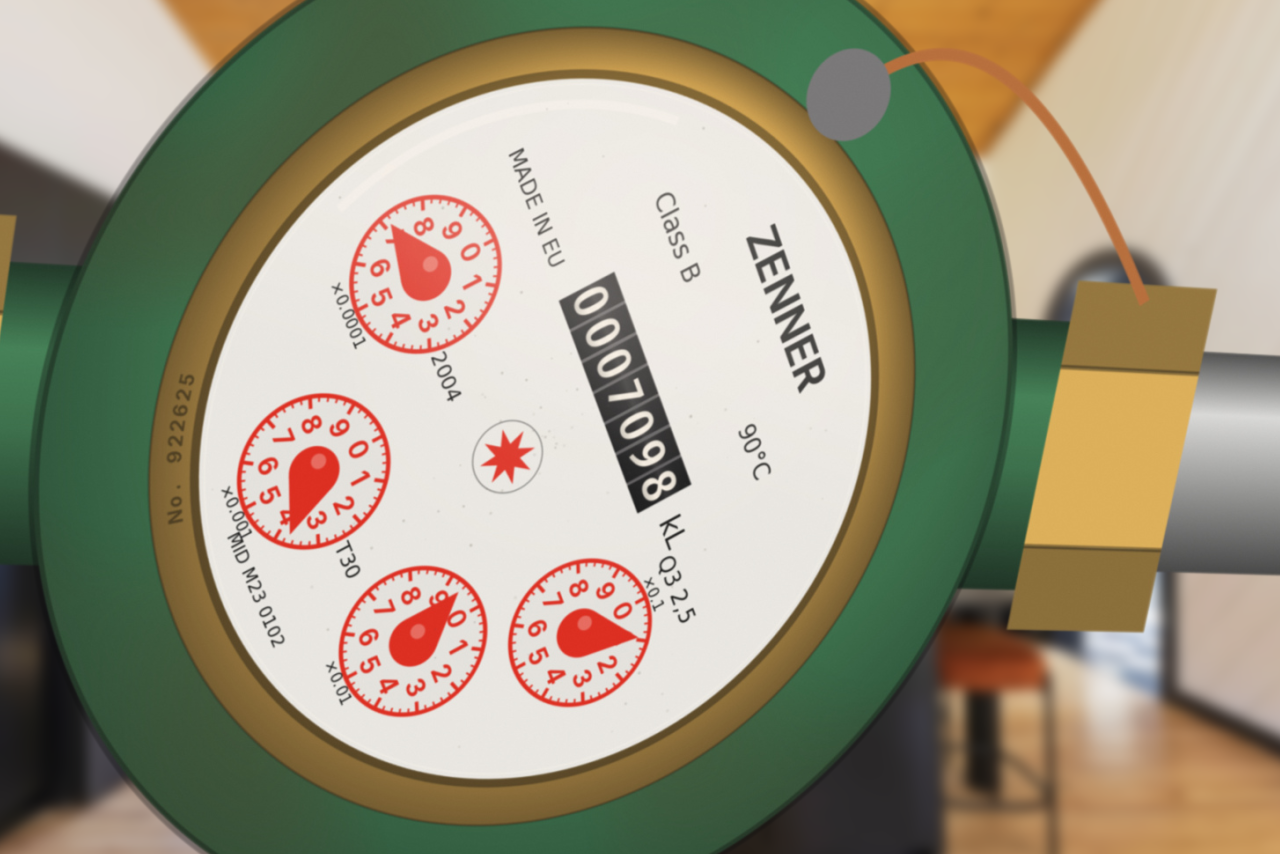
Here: 7098.0937 kL
